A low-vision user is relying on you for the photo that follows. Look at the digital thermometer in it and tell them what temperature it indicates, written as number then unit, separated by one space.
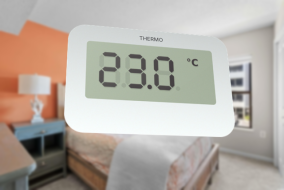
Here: 23.0 °C
